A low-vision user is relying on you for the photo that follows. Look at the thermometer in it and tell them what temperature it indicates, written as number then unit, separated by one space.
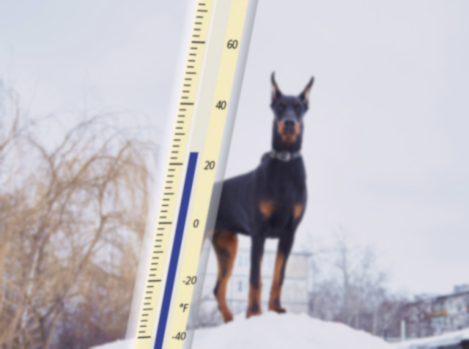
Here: 24 °F
